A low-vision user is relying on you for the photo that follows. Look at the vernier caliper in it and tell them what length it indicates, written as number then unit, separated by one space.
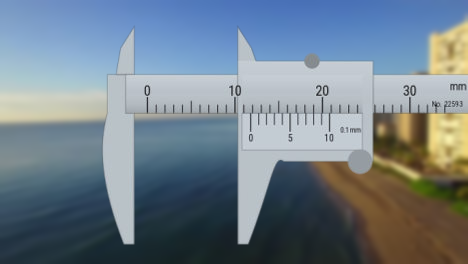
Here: 11.8 mm
